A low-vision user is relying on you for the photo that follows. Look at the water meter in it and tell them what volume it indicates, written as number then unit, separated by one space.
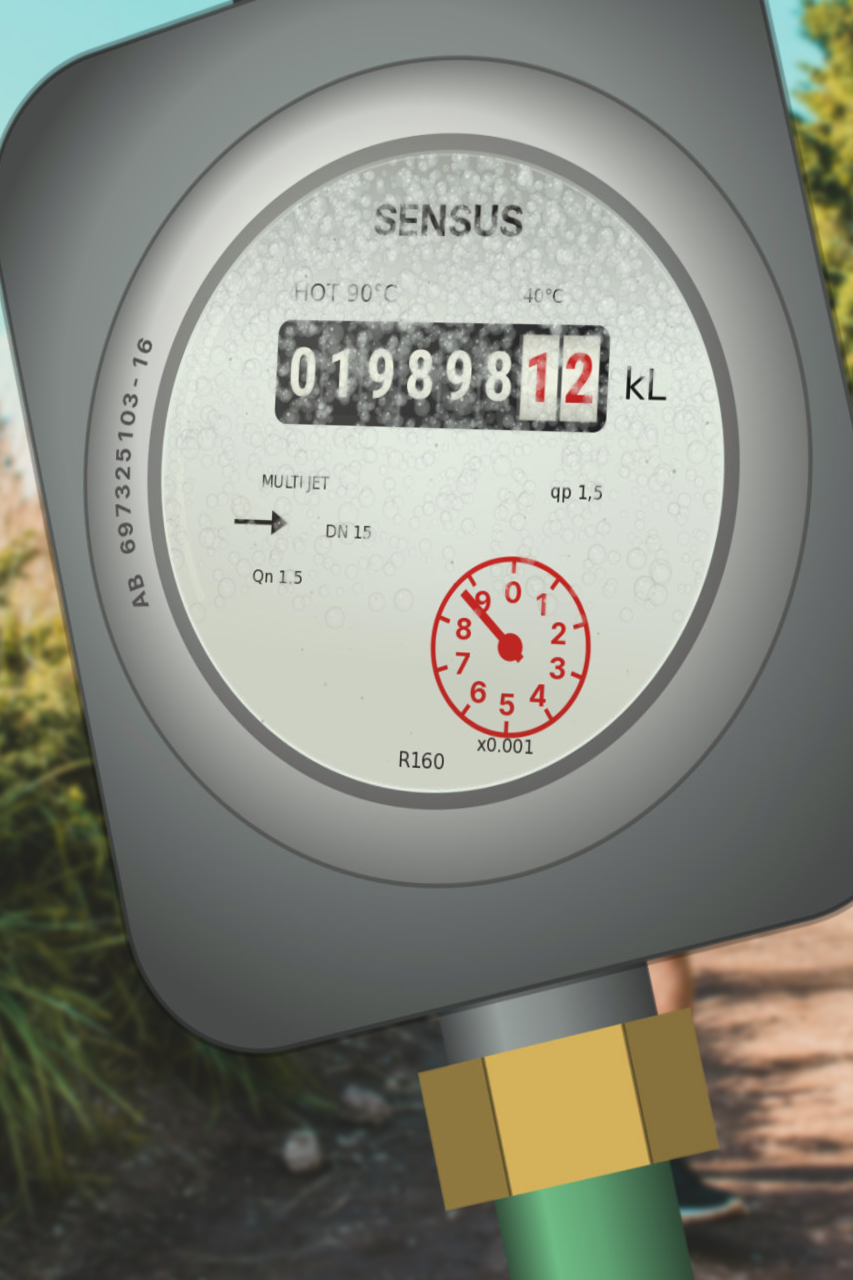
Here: 19898.128 kL
